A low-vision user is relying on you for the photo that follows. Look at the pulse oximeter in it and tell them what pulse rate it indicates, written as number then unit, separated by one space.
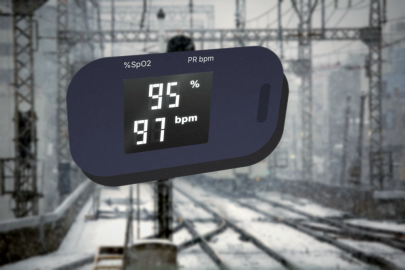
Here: 97 bpm
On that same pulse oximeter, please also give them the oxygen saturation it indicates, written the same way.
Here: 95 %
